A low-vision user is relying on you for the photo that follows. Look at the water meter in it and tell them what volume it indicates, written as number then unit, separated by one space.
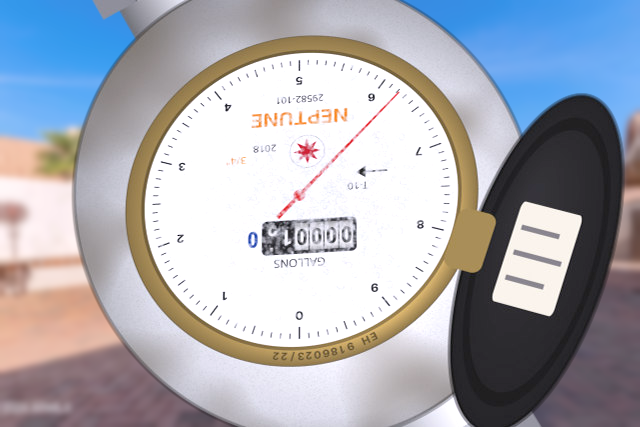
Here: 116.2 gal
